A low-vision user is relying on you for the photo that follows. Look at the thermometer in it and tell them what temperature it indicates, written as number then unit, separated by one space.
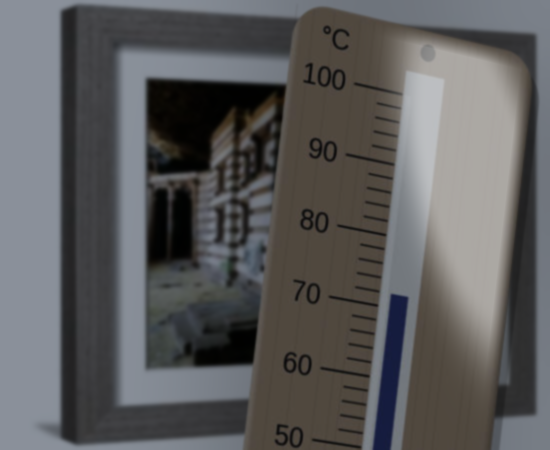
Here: 72 °C
